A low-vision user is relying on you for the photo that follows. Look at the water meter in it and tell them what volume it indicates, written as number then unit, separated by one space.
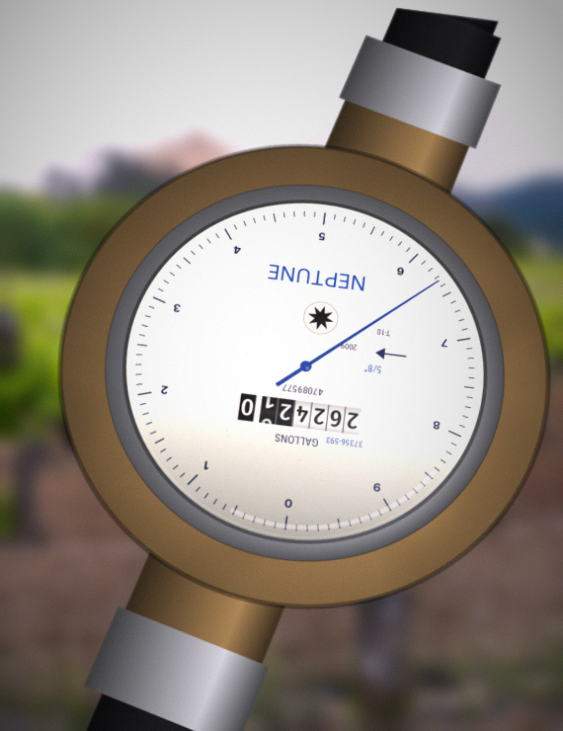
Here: 2624206.3 gal
